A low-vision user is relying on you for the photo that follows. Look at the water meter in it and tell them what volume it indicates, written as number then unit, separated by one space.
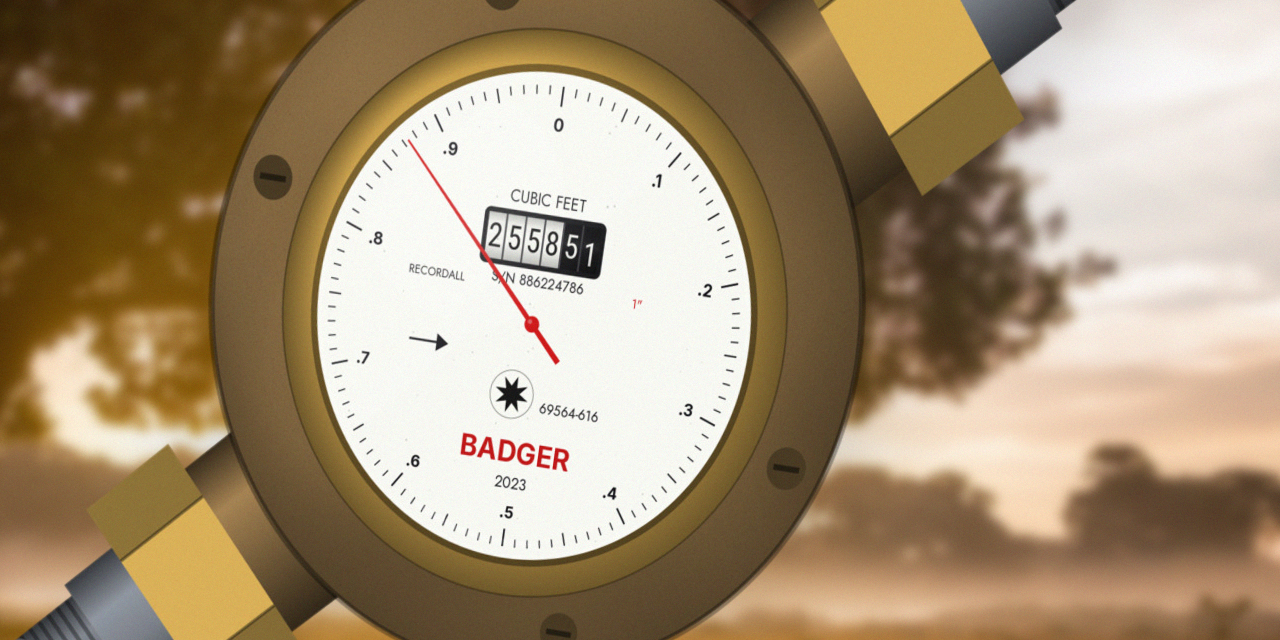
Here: 255850.87 ft³
